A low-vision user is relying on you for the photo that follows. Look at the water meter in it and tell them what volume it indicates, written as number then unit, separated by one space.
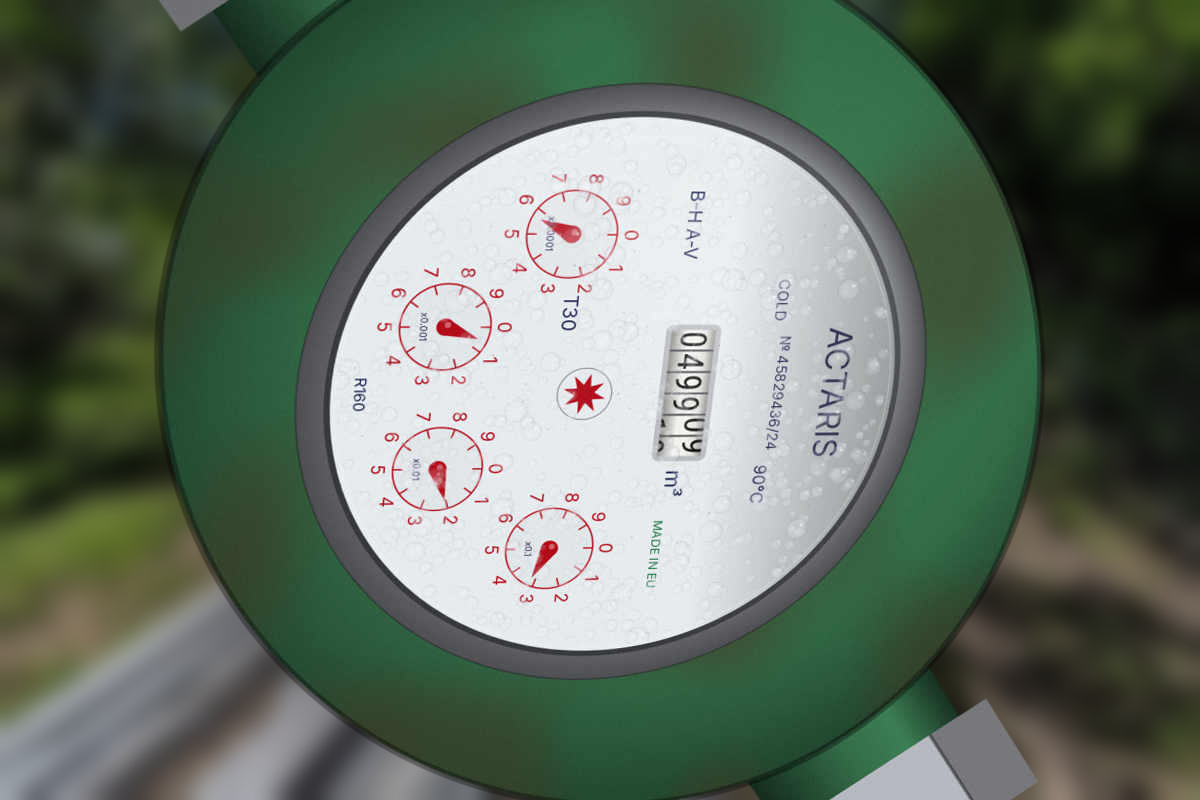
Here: 49909.3205 m³
